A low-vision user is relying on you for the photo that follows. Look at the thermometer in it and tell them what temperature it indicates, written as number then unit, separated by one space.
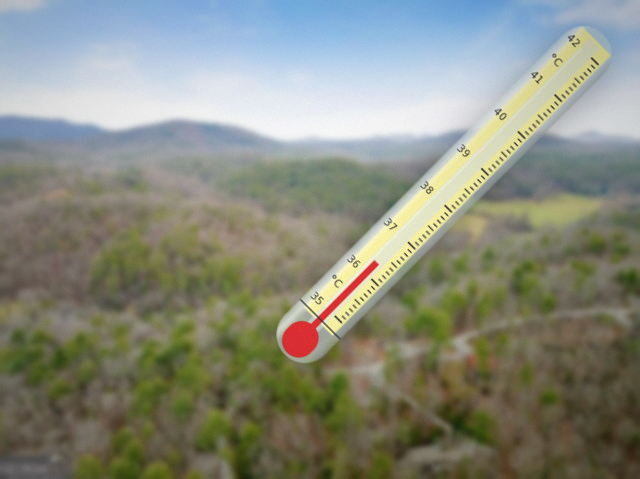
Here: 36.3 °C
